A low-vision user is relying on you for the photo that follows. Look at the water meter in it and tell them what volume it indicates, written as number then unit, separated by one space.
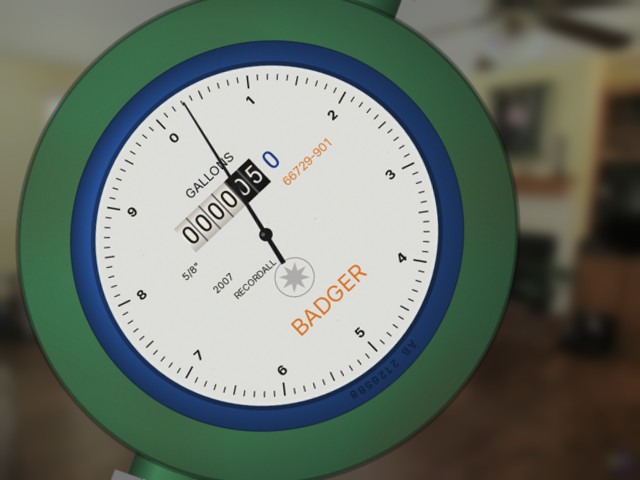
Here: 50.3 gal
